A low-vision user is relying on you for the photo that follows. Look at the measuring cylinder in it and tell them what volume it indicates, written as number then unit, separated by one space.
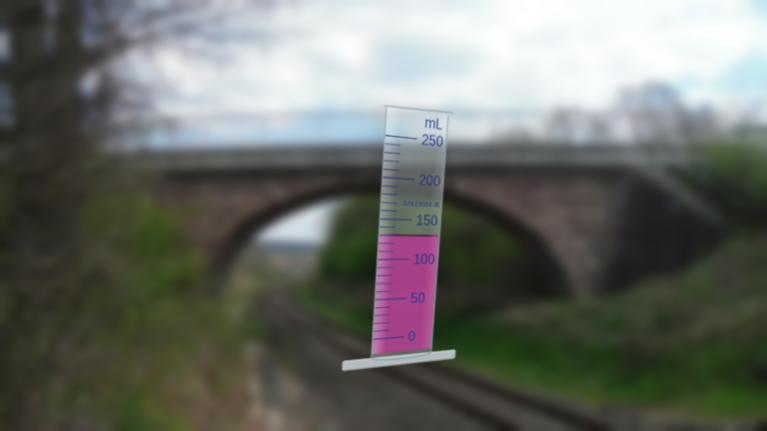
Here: 130 mL
